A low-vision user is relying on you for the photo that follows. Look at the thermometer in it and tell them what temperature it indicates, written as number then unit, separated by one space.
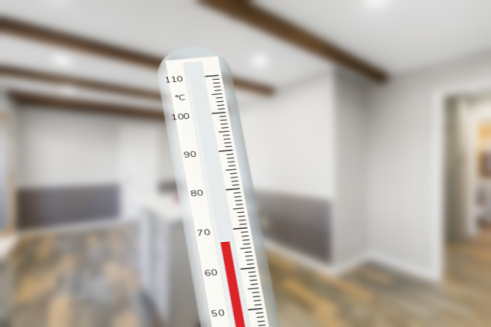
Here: 67 °C
